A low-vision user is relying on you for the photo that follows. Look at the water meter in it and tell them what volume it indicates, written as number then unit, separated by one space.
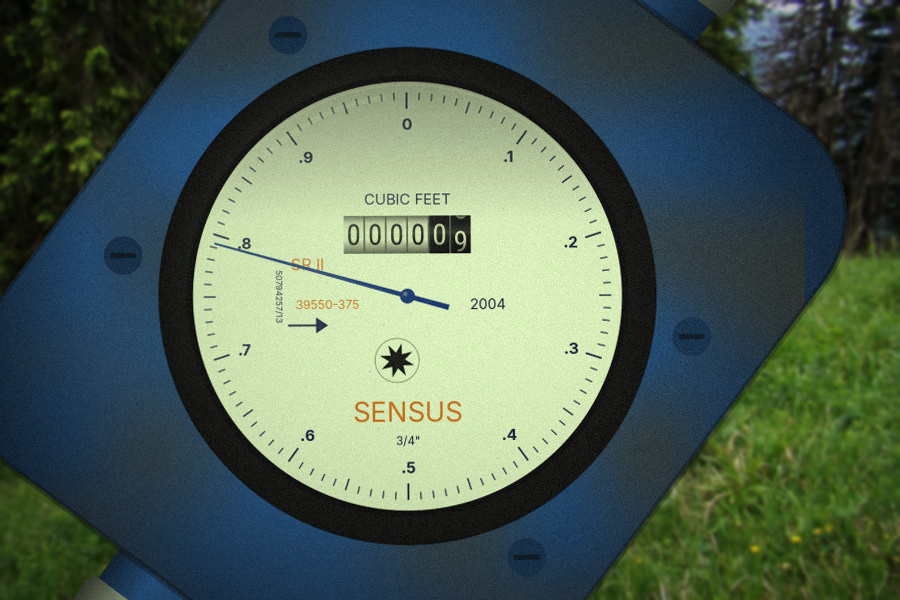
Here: 8.79 ft³
